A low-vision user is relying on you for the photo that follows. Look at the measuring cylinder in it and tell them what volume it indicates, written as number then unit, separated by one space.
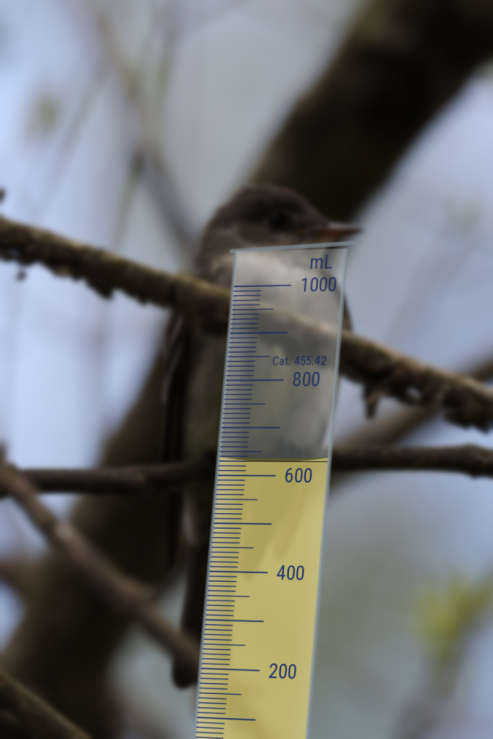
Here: 630 mL
